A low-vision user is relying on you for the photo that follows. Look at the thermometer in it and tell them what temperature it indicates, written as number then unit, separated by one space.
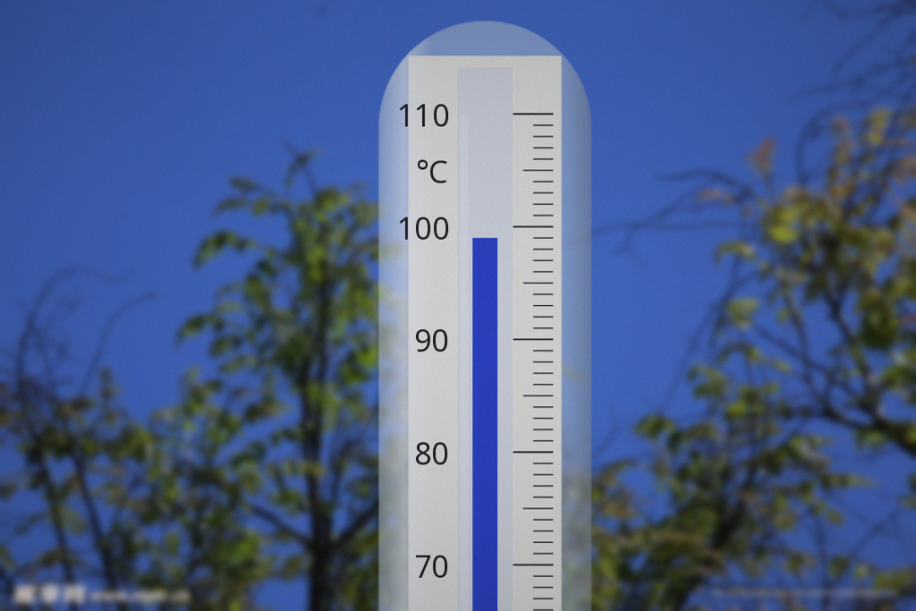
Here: 99 °C
